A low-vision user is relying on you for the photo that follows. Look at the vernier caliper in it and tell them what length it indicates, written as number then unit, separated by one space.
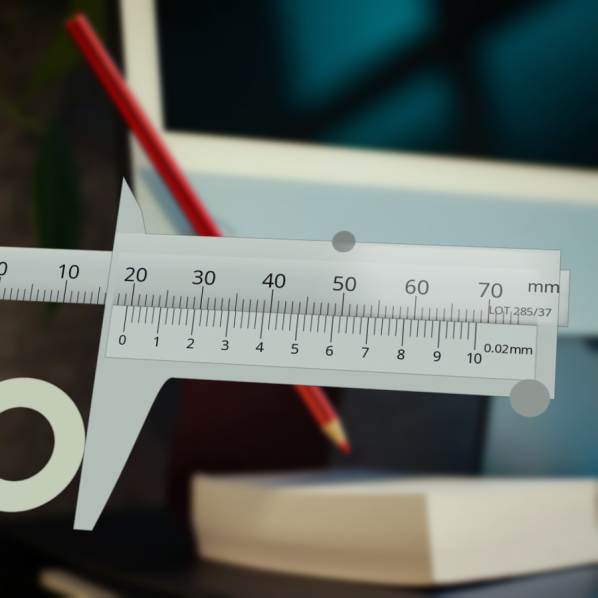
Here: 19.4 mm
